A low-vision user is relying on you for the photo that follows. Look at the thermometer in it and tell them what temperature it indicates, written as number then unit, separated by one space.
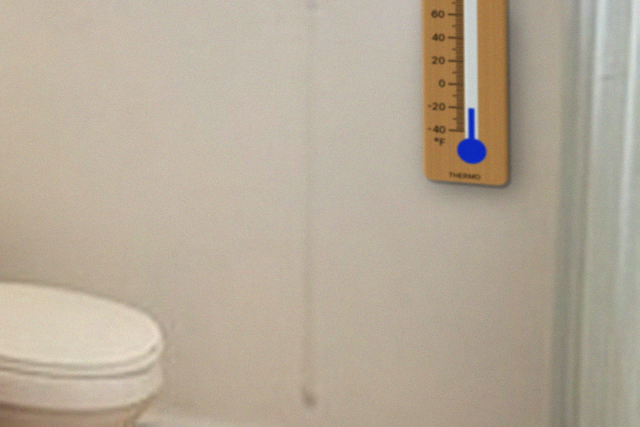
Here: -20 °F
